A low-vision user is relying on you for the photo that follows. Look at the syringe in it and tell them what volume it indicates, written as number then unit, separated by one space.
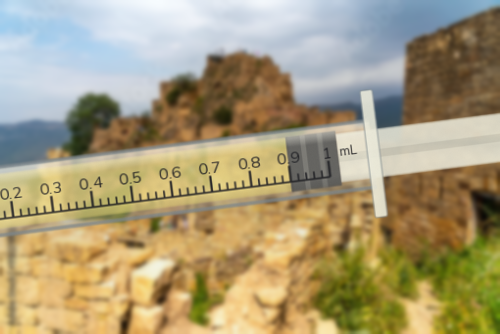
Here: 0.9 mL
